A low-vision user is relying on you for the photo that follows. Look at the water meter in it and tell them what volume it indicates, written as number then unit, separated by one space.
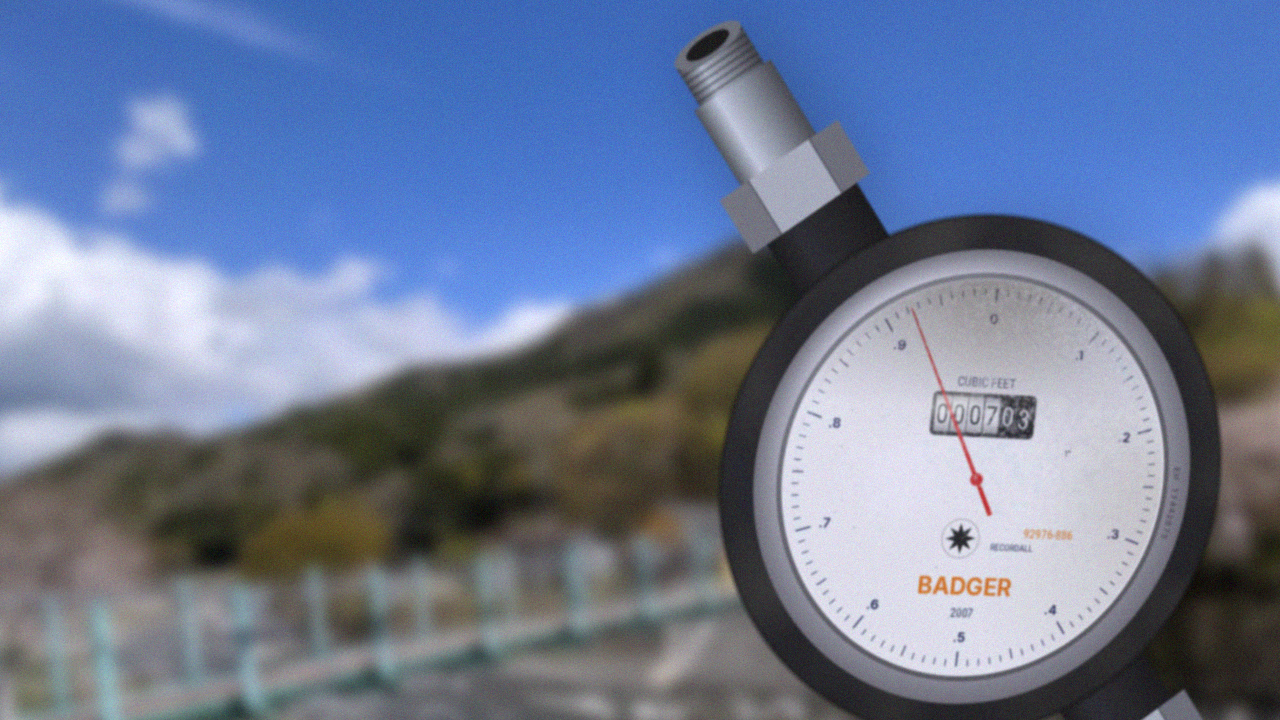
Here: 702.92 ft³
